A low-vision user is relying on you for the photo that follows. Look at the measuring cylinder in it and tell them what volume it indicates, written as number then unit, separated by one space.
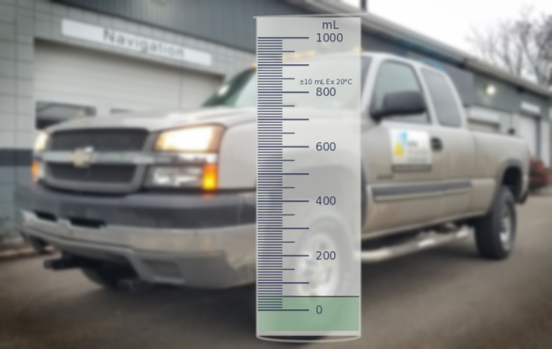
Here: 50 mL
